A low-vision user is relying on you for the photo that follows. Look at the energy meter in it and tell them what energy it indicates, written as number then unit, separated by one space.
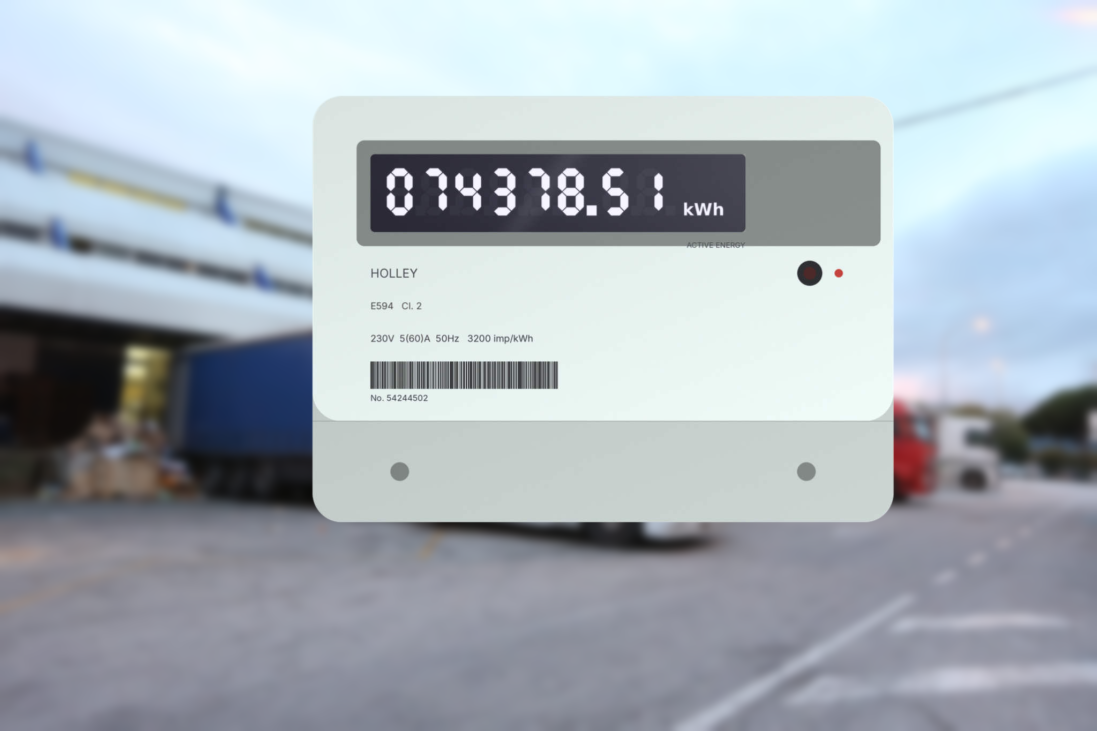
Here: 74378.51 kWh
